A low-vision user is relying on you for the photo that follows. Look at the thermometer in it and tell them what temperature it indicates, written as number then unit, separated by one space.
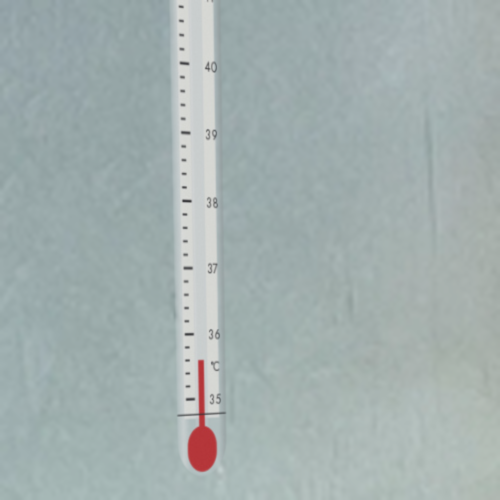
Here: 35.6 °C
